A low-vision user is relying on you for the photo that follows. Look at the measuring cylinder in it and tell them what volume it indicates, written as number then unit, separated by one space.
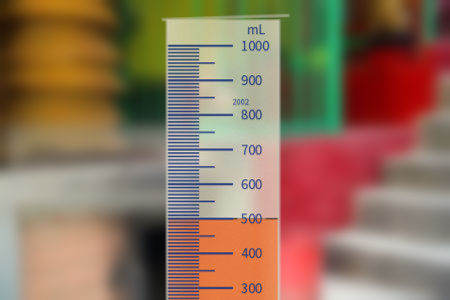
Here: 500 mL
